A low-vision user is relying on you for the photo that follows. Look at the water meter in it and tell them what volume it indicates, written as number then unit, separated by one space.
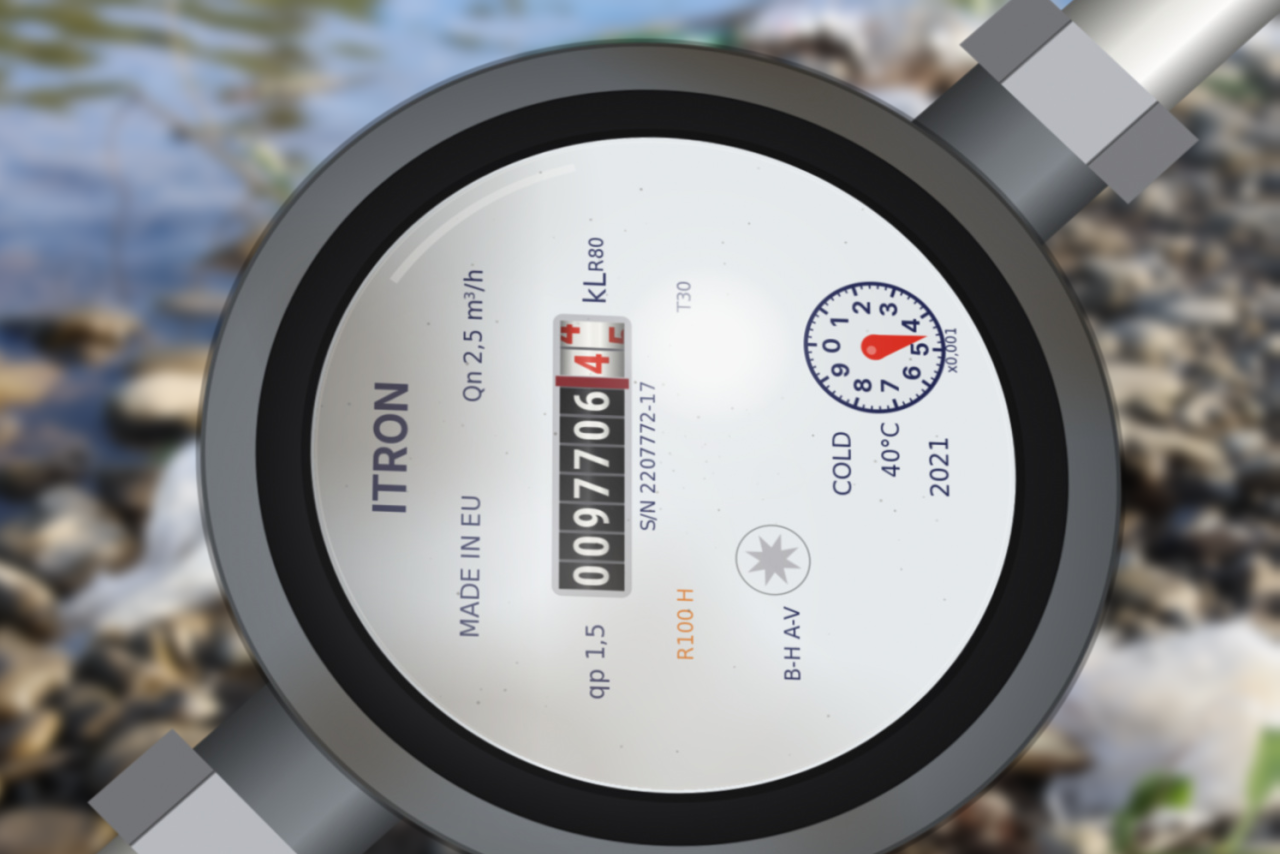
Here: 97706.444 kL
